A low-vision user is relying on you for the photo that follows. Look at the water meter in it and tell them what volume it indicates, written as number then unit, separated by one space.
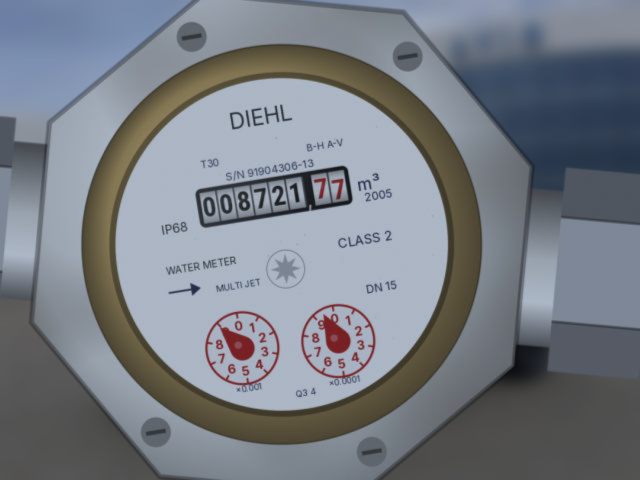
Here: 8721.7689 m³
